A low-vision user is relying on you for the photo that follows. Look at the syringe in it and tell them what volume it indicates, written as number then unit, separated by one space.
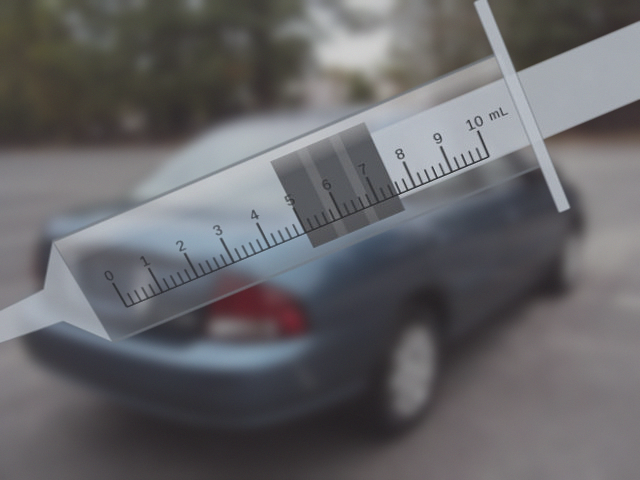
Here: 5 mL
